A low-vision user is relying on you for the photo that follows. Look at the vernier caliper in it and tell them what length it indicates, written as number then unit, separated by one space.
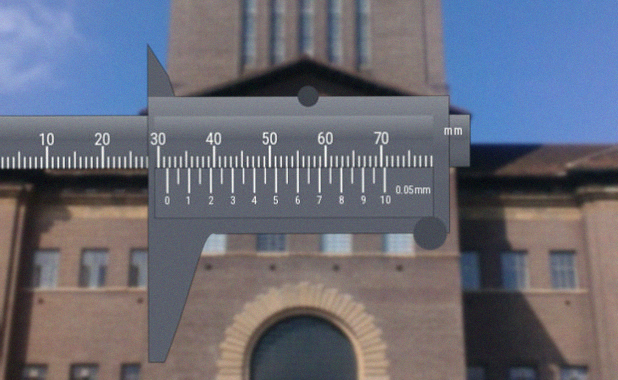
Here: 31.6 mm
